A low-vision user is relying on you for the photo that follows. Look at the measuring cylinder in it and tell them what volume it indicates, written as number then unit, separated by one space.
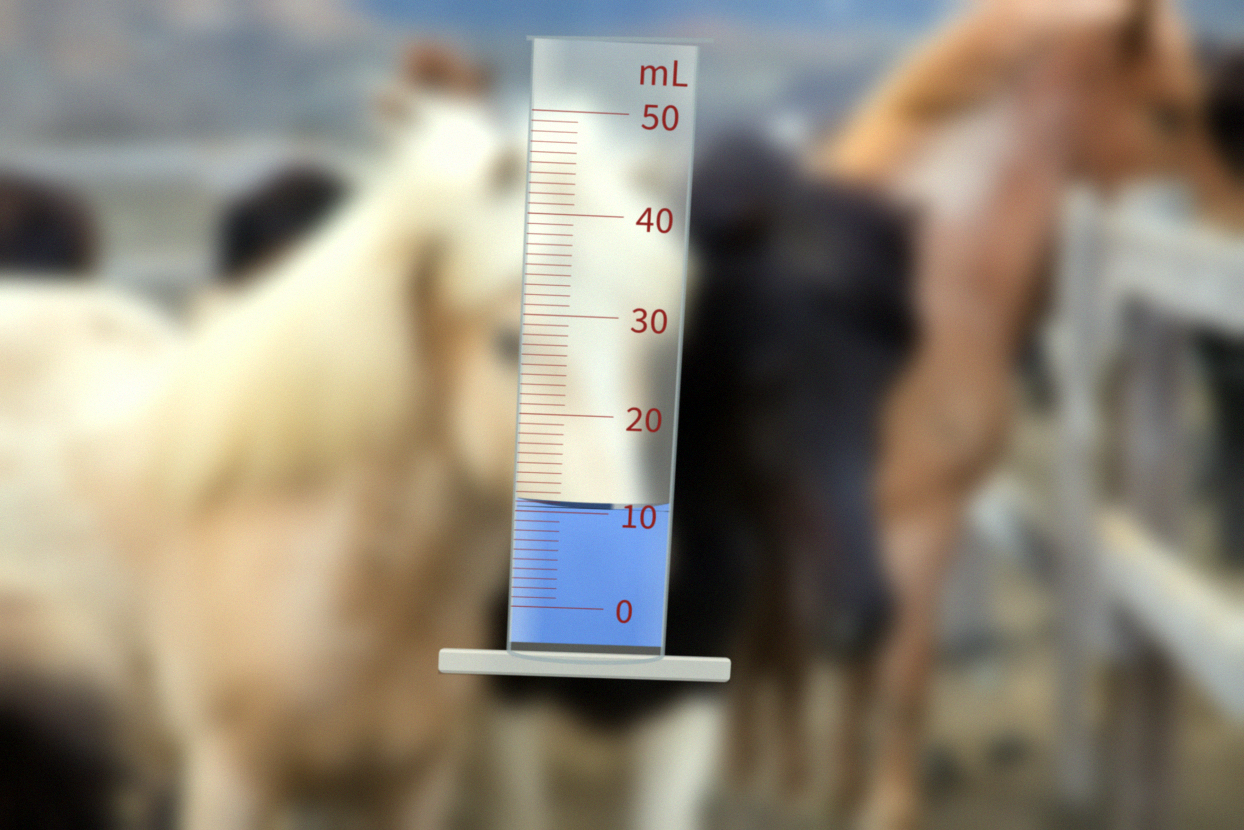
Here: 10.5 mL
